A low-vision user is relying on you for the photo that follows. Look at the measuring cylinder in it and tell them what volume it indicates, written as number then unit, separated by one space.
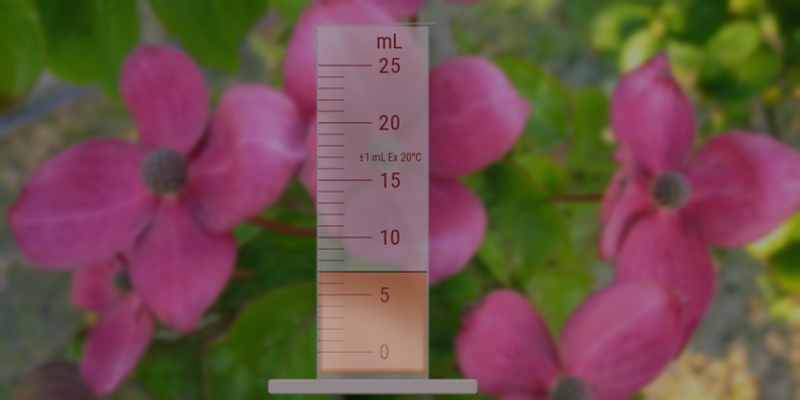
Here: 7 mL
